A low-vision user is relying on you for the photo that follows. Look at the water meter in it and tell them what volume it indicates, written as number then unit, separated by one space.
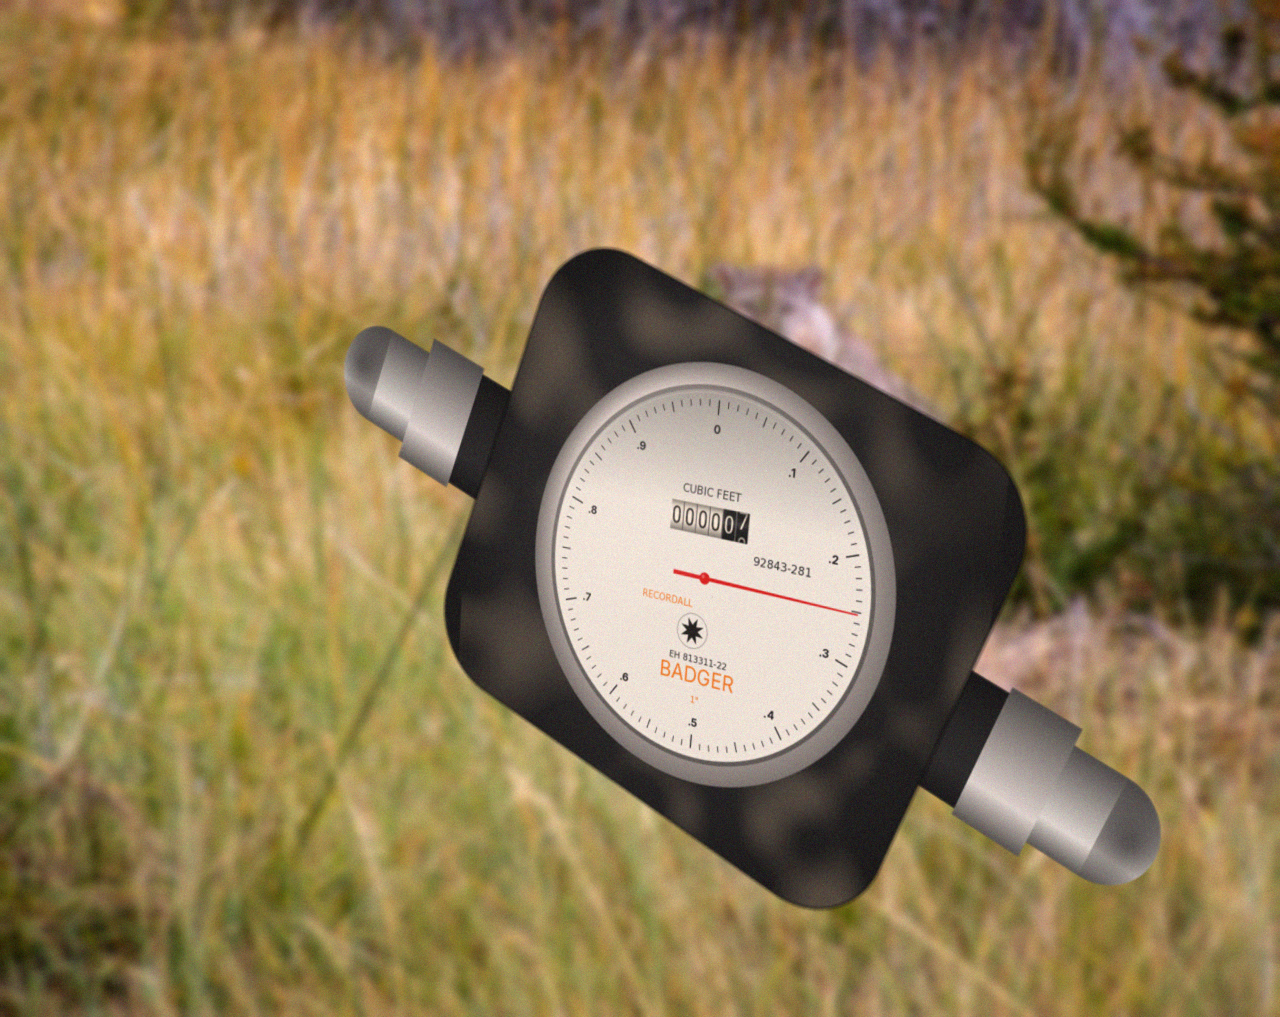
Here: 7.25 ft³
